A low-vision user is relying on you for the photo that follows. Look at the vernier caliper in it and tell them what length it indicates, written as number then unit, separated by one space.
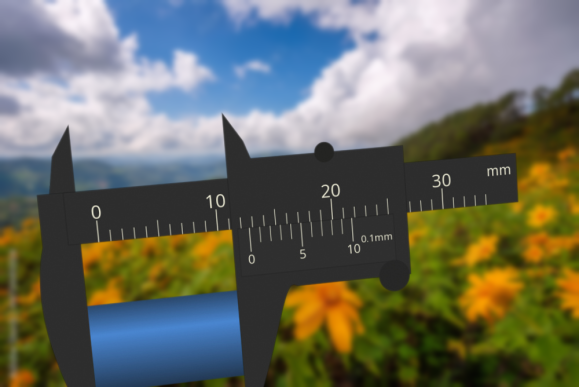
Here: 12.7 mm
